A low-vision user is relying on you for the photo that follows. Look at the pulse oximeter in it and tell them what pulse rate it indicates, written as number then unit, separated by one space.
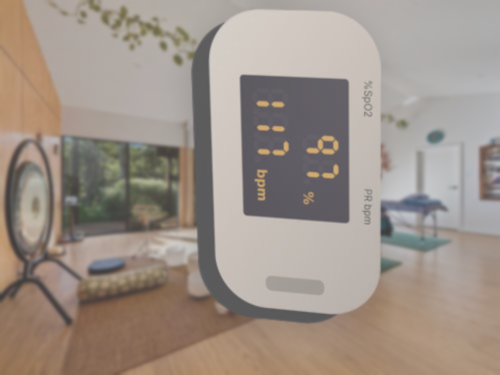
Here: 117 bpm
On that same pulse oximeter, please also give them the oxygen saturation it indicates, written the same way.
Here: 97 %
